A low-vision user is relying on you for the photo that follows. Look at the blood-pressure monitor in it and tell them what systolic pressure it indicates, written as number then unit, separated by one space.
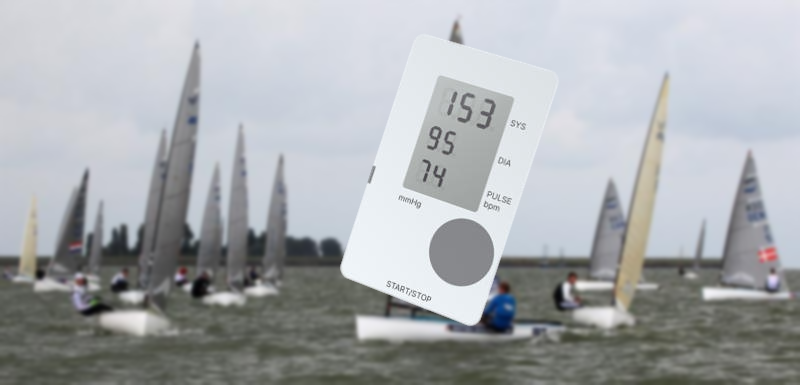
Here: 153 mmHg
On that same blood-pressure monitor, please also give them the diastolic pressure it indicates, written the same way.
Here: 95 mmHg
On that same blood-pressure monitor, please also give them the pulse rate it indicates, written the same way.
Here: 74 bpm
